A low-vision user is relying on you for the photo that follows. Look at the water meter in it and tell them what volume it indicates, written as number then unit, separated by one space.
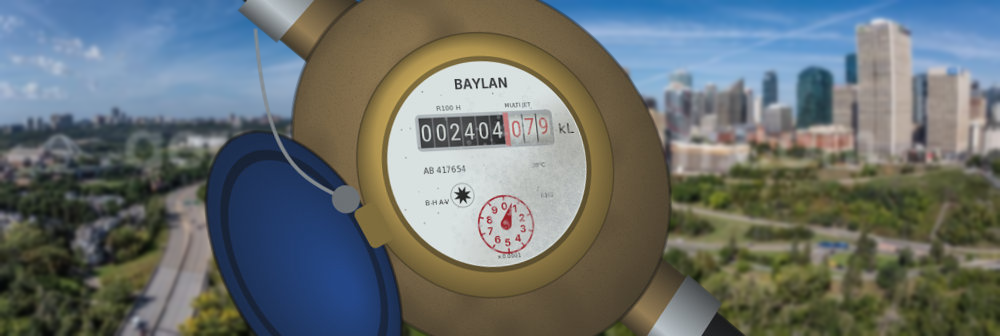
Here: 2404.0790 kL
